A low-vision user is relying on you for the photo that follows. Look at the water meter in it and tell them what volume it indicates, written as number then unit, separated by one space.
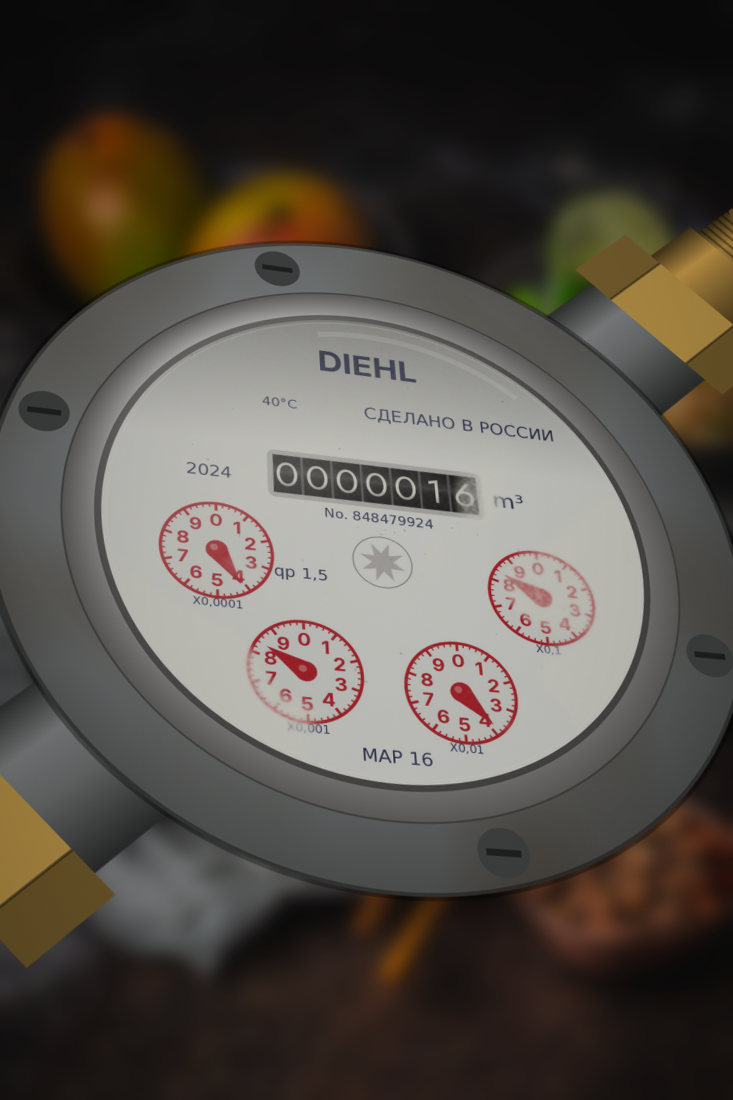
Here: 16.8384 m³
